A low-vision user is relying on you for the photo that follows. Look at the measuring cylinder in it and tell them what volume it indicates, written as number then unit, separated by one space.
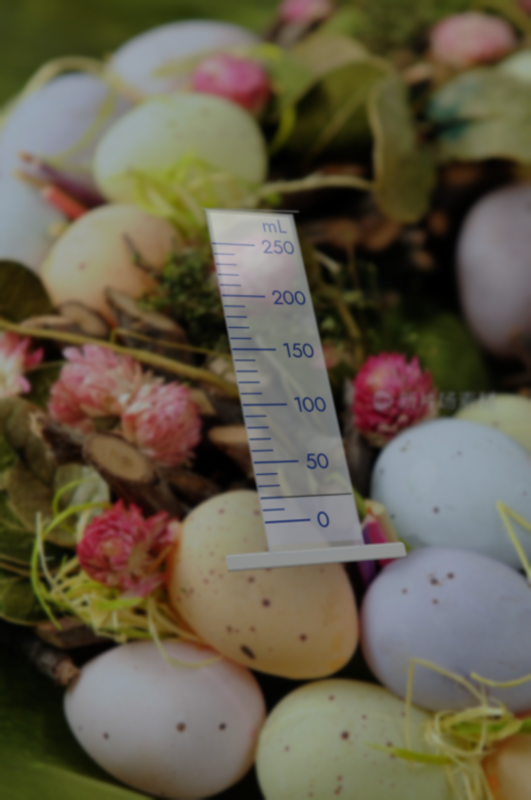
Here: 20 mL
